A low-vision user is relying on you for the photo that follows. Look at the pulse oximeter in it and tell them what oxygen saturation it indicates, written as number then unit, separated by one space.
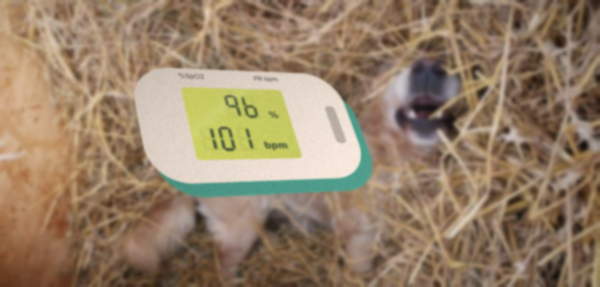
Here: 96 %
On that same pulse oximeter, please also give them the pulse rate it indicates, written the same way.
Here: 101 bpm
